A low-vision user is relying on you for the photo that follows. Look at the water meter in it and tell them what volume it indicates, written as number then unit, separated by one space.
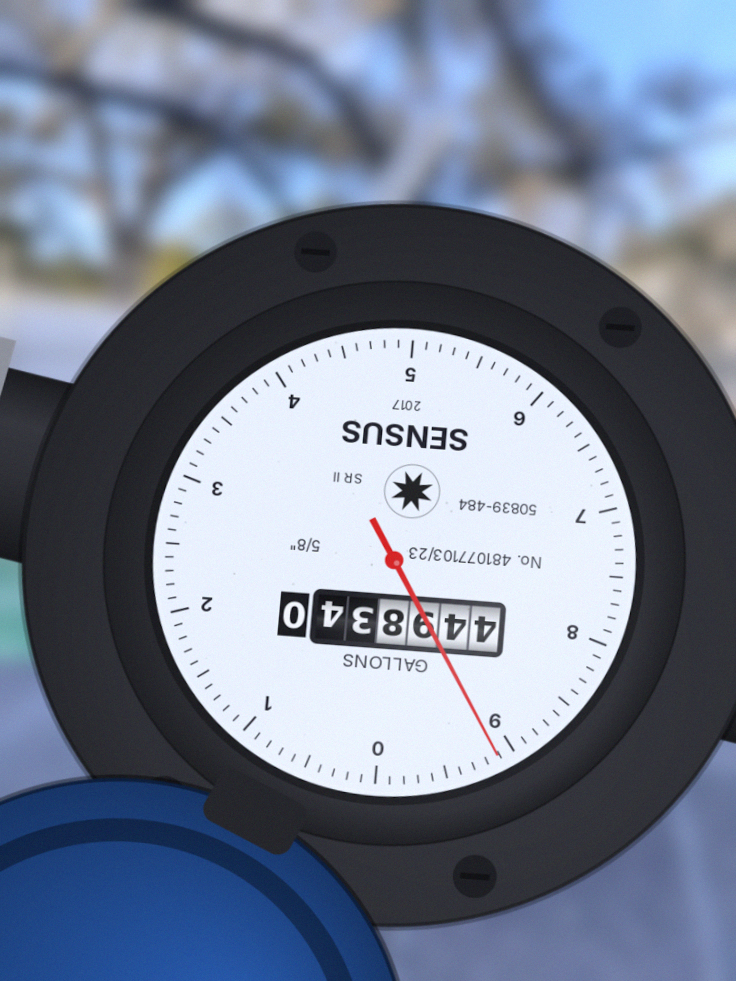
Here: 4498339.1 gal
